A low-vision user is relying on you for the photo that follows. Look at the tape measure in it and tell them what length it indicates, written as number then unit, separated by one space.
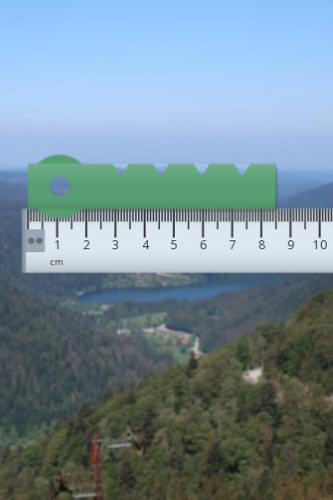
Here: 8.5 cm
